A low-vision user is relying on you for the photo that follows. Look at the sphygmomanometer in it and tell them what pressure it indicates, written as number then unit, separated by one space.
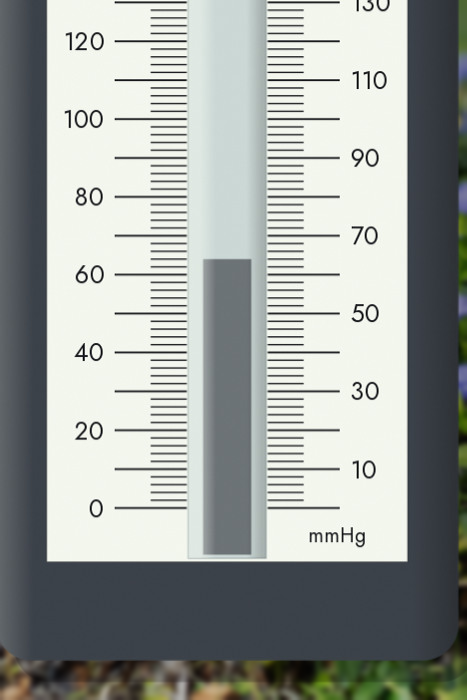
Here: 64 mmHg
